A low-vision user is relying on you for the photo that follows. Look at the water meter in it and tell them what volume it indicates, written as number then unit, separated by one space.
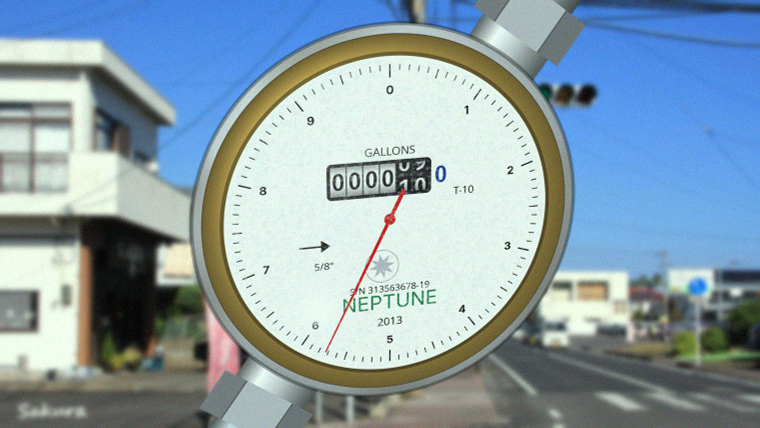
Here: 95.7 gal
